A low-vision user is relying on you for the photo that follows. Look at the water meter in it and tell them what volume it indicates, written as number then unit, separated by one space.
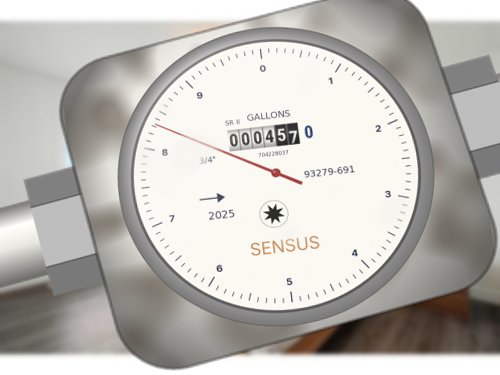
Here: 4568.3 gal
